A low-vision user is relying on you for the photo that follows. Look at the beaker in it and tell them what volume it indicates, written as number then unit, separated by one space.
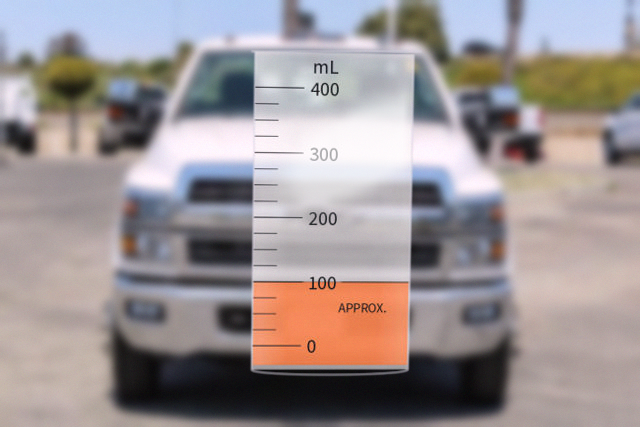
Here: 100 mL
